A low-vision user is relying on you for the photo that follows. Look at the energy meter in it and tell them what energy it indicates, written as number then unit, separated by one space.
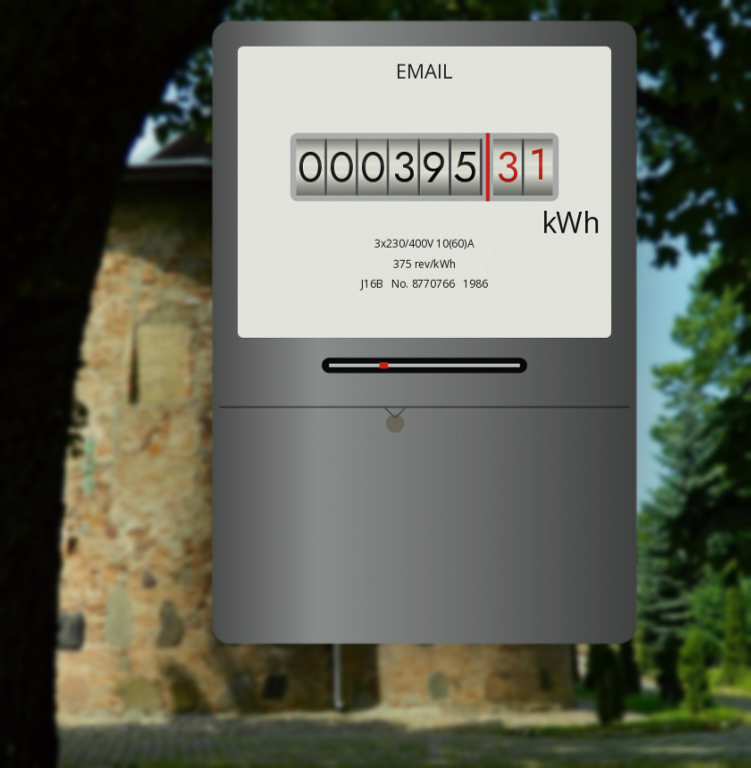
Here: 395.31 kWh
